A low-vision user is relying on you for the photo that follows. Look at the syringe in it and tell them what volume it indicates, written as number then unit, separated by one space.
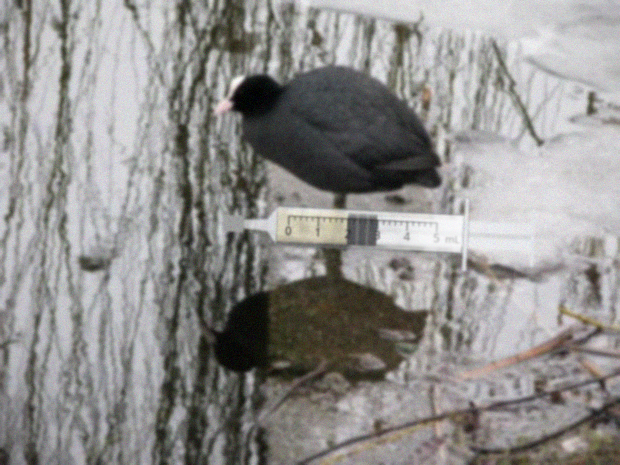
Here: 2 mL
